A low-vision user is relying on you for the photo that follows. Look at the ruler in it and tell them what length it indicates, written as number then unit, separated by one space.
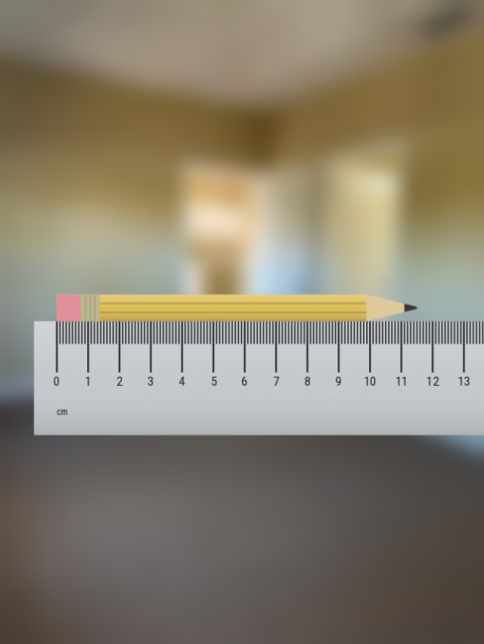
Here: 11.5 cm
